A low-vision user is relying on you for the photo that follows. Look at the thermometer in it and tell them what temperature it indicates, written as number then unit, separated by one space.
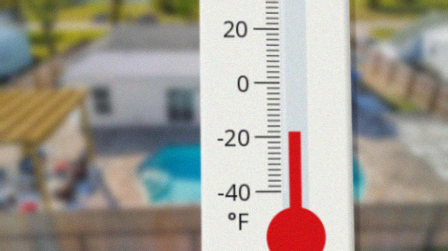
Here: -18 °F
